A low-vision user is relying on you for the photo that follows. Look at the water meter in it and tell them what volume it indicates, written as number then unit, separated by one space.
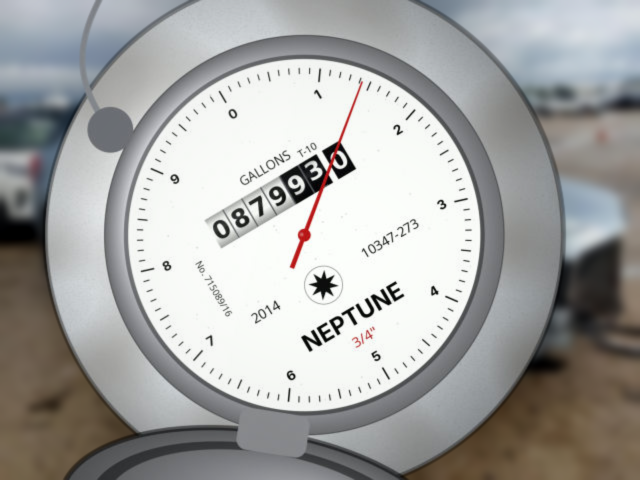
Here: 879931.4 gal
